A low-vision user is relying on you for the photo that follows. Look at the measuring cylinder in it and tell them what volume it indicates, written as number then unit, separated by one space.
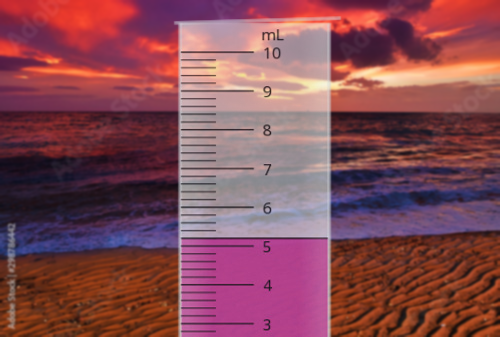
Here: 5.2 mL
